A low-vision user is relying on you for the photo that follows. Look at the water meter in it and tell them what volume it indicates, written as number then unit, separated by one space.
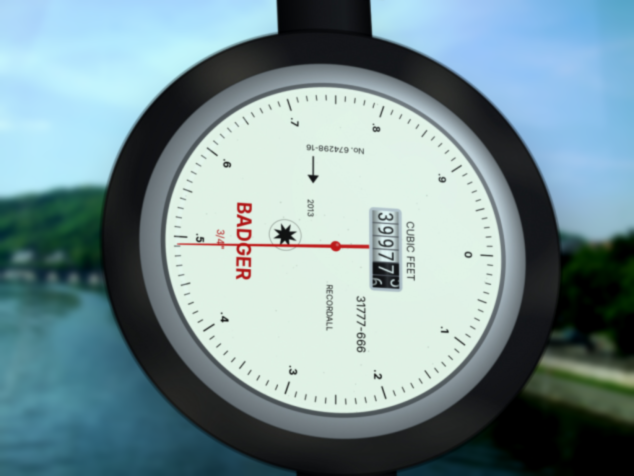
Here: 399775.49 ft³
